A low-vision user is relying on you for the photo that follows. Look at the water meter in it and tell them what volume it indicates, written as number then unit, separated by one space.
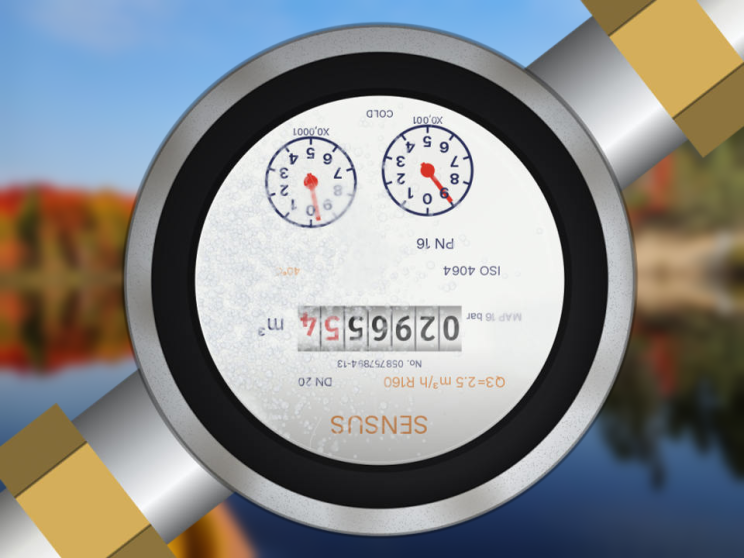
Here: 2965.5389 m³
